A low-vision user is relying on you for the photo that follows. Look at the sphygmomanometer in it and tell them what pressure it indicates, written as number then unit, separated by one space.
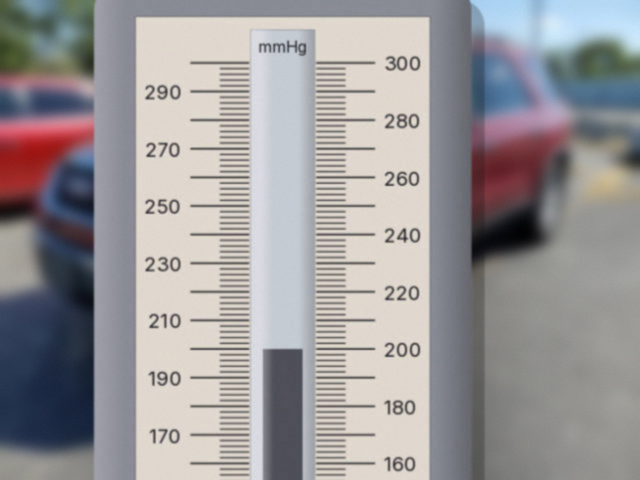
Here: 200 mmHg
